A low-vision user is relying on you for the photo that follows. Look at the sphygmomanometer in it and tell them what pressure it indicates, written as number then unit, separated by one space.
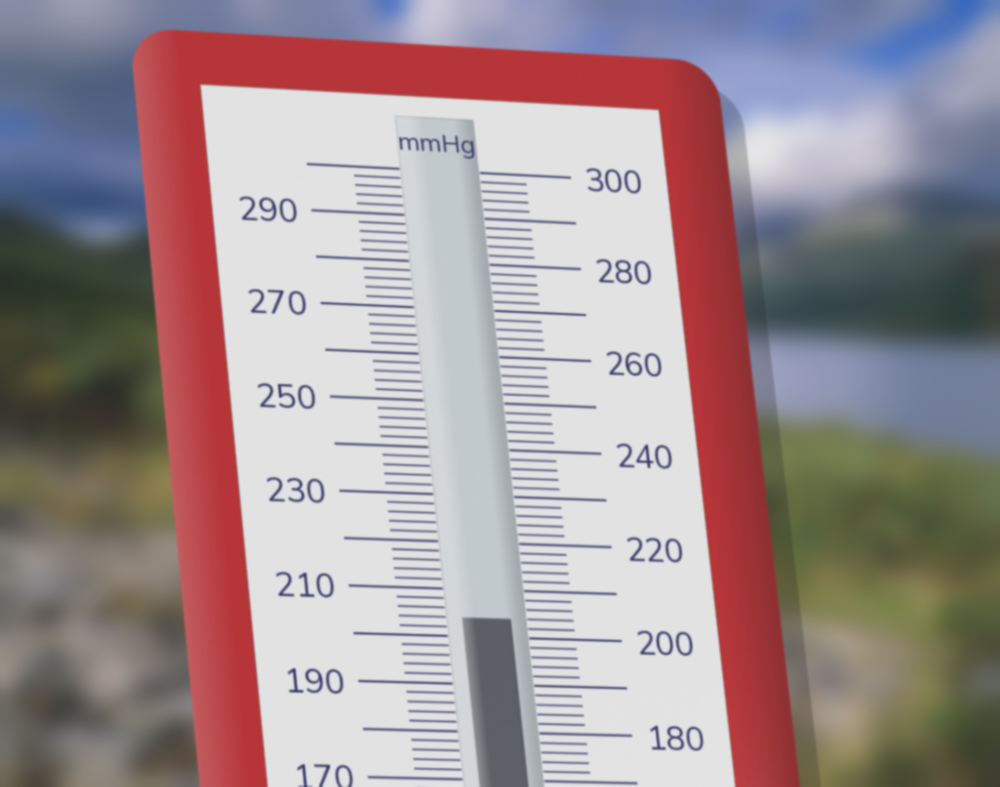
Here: 204 mmHg
